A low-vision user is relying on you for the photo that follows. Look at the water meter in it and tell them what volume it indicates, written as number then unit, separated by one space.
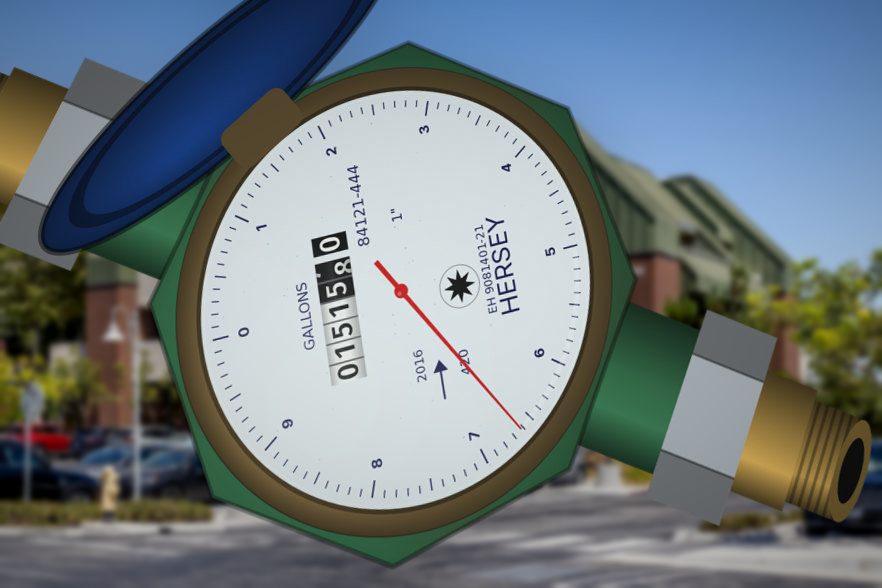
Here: 151576.6 gal
